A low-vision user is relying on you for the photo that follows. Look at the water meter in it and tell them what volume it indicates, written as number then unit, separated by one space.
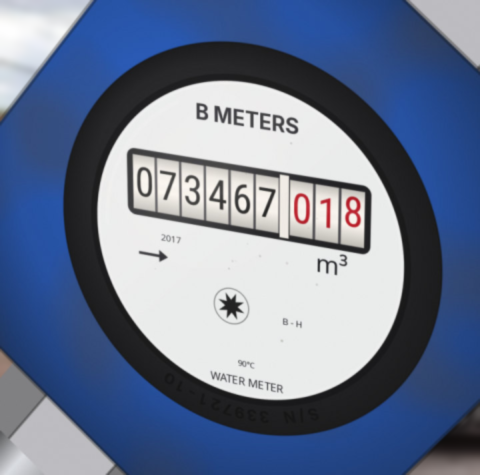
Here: 73467.018 m³
